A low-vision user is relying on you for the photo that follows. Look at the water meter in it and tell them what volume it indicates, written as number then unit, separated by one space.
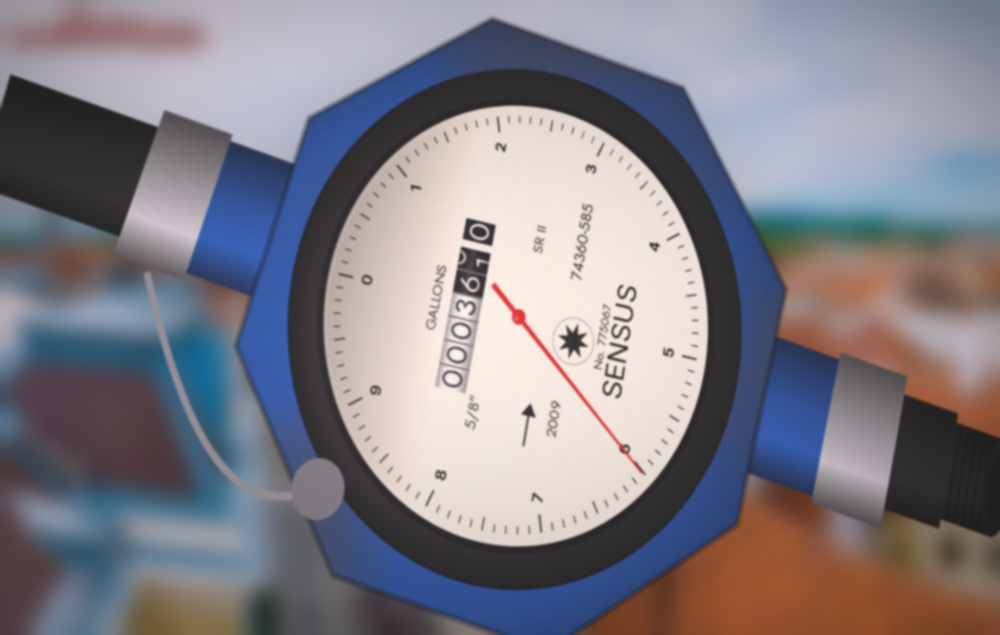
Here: 3606.0 gal
